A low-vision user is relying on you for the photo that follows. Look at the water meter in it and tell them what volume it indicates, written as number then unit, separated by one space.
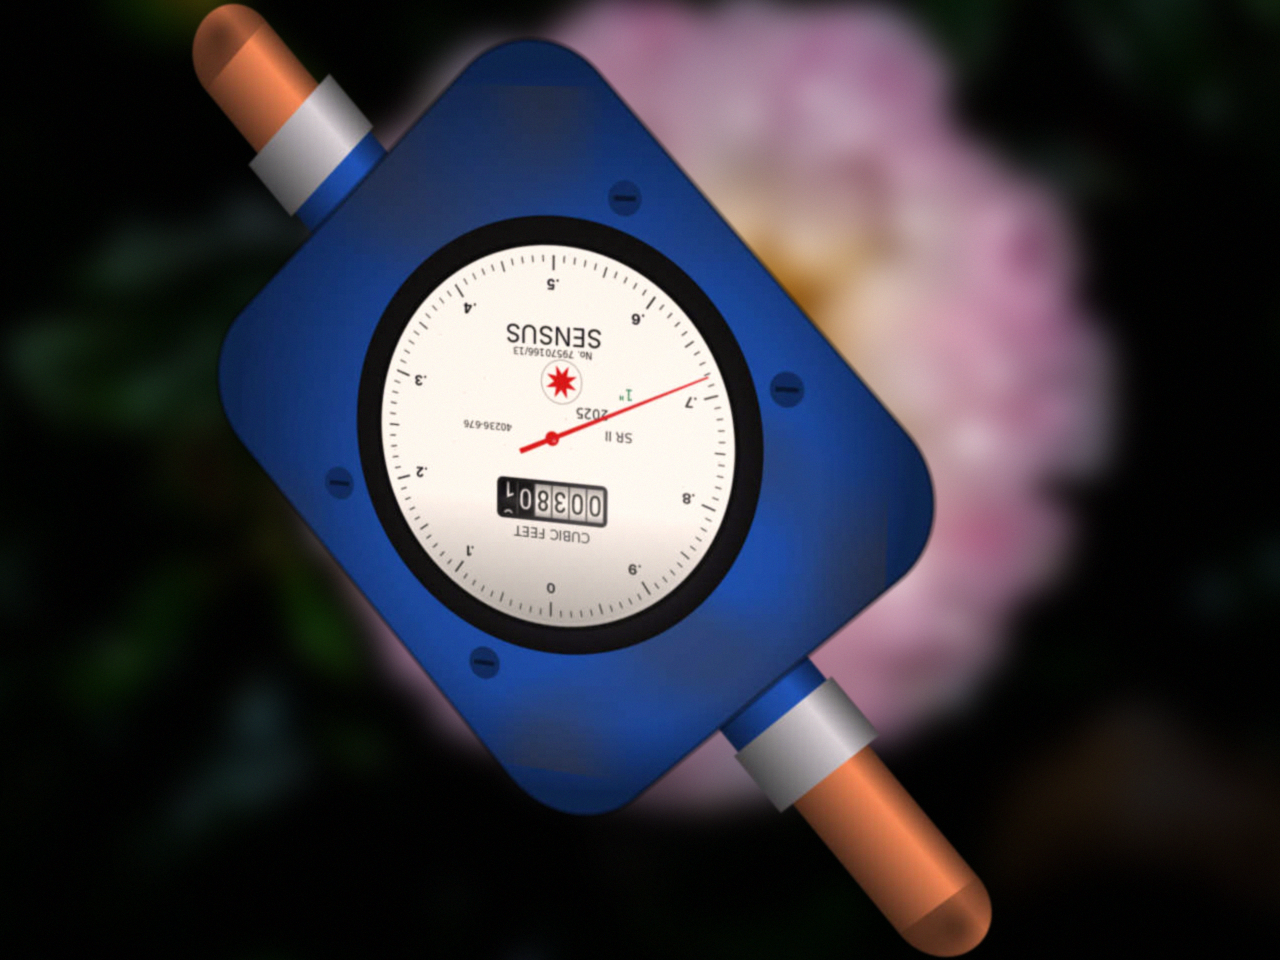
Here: 3800.68 ft³
